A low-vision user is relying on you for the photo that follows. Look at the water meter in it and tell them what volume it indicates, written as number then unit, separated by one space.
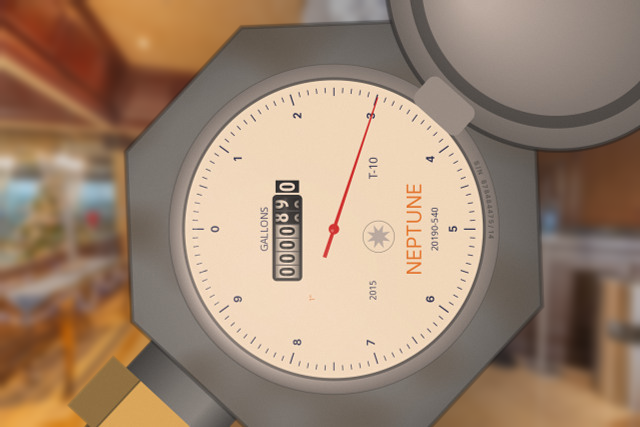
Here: 893.0 gal
